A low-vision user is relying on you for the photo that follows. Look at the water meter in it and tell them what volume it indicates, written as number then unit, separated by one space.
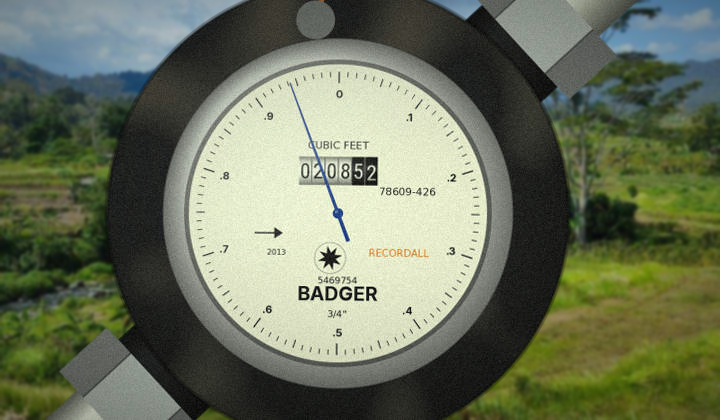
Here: 20851.94 ft³
